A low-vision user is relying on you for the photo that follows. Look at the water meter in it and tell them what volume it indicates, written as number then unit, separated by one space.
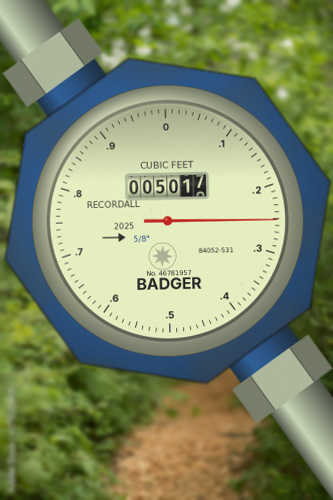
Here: 5017.25 ft³
